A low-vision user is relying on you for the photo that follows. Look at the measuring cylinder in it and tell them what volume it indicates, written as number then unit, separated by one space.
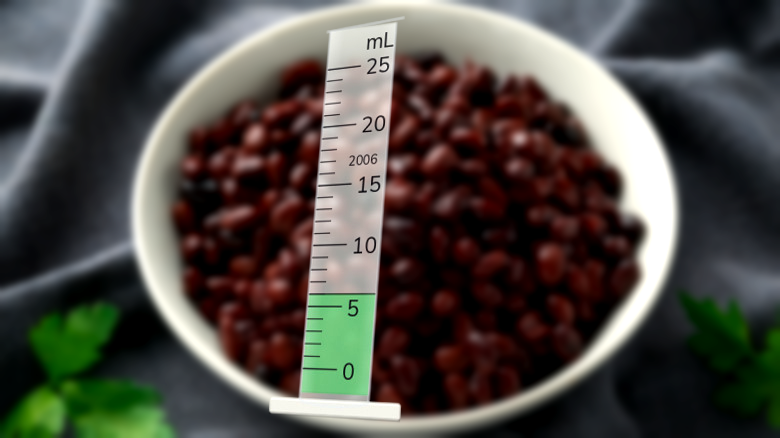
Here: 6 mL
